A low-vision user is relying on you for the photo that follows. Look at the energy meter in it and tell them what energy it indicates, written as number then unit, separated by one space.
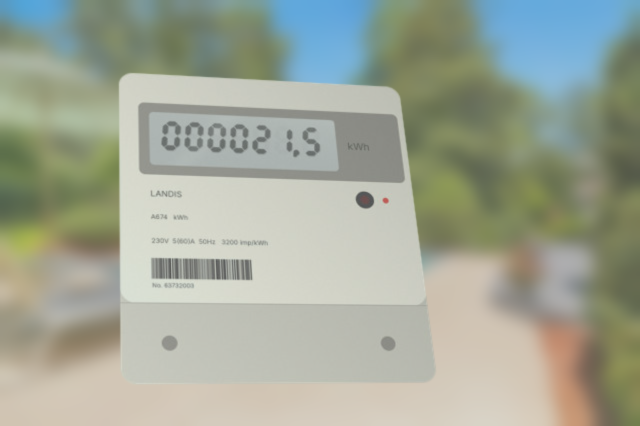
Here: 21.5 kWh
